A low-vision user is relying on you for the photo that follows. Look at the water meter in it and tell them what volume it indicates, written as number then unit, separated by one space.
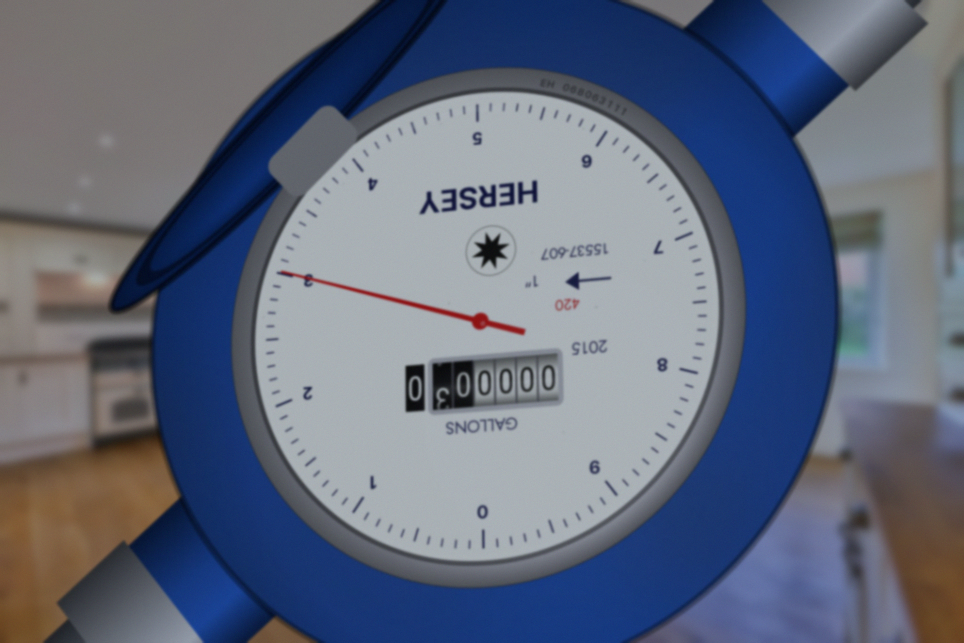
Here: 33.0 gal
